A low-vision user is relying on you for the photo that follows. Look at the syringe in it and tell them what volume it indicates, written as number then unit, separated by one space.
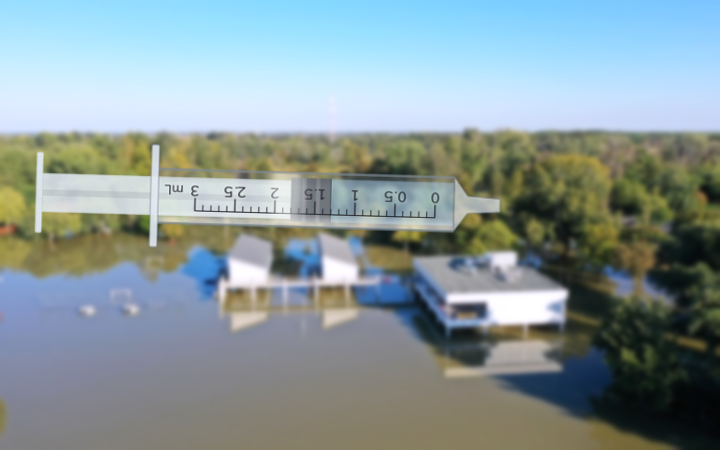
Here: 1.3 mL
